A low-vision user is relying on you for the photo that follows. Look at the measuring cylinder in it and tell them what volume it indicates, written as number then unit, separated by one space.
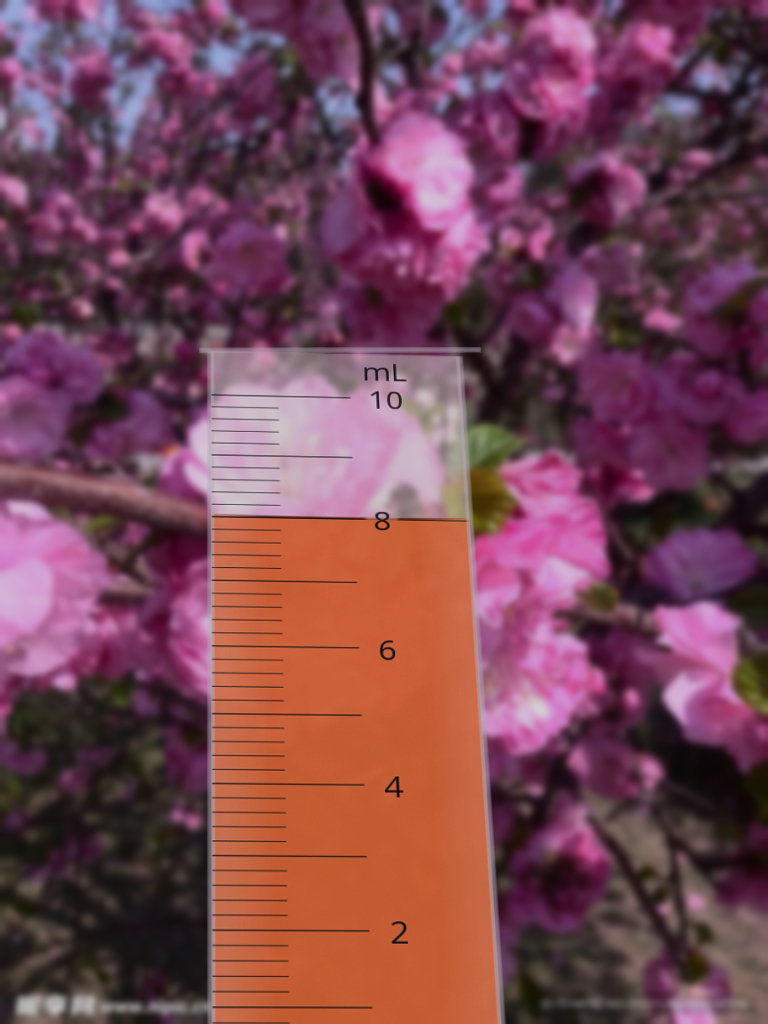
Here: 8 mL
